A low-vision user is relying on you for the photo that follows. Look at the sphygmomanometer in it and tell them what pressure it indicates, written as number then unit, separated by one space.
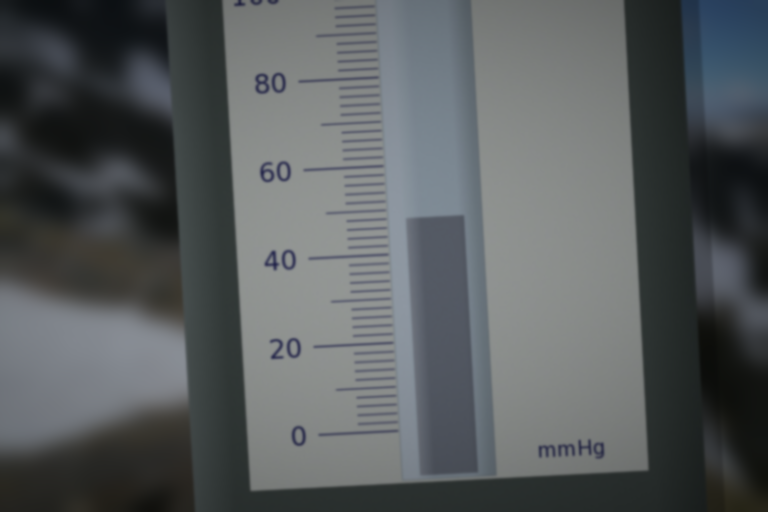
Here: 48 mmHg
